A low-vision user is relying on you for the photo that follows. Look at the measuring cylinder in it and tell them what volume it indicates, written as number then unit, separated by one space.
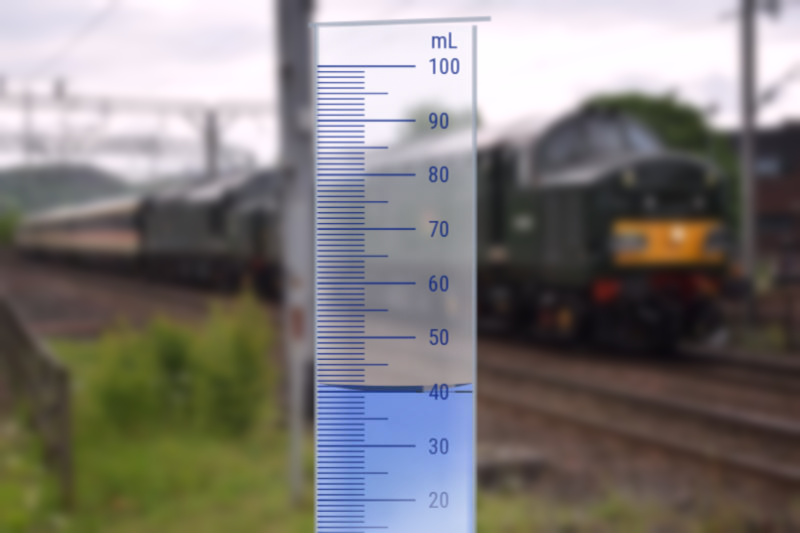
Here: 40 mL
